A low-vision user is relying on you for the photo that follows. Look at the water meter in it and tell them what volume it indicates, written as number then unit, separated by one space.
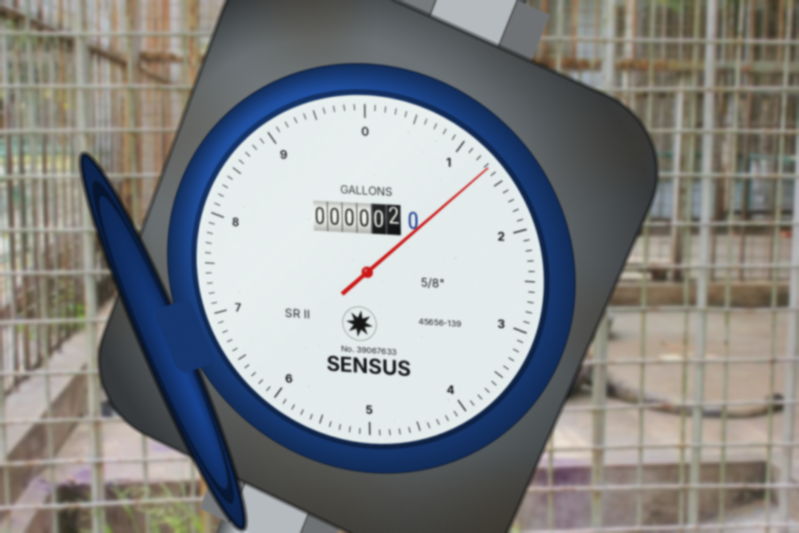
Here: 21.3 gal
